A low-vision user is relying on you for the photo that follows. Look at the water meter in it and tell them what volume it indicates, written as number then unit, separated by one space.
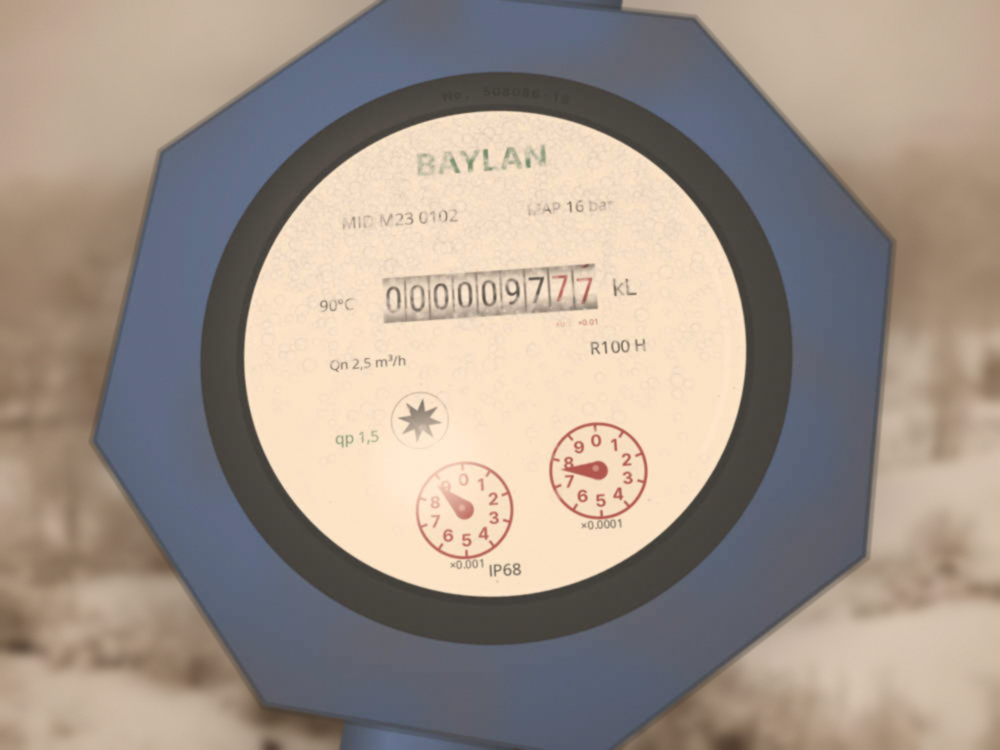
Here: 97.7687 kL
